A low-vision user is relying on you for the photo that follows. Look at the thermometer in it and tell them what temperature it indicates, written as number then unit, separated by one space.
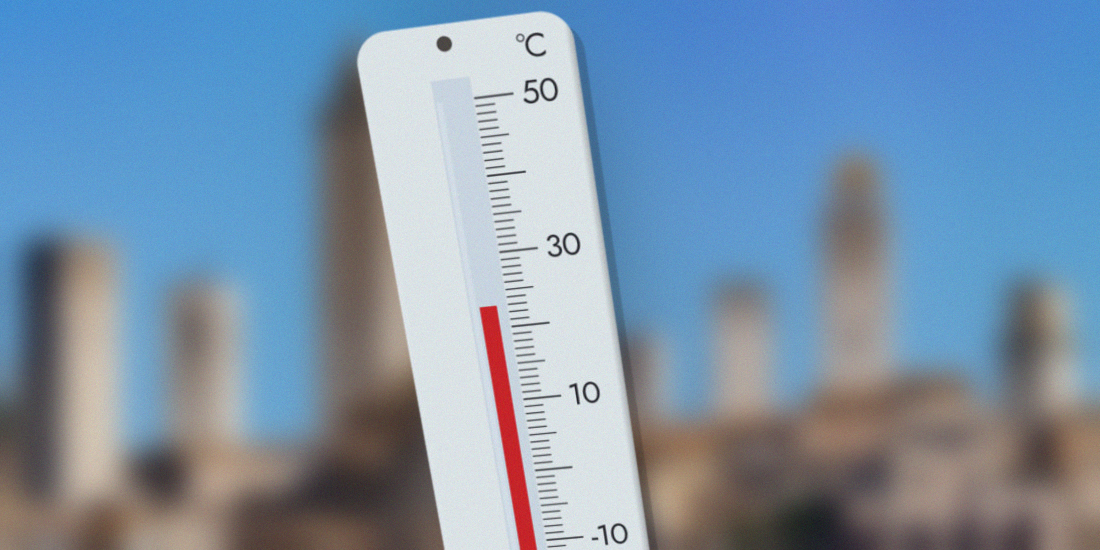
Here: 23 °C
